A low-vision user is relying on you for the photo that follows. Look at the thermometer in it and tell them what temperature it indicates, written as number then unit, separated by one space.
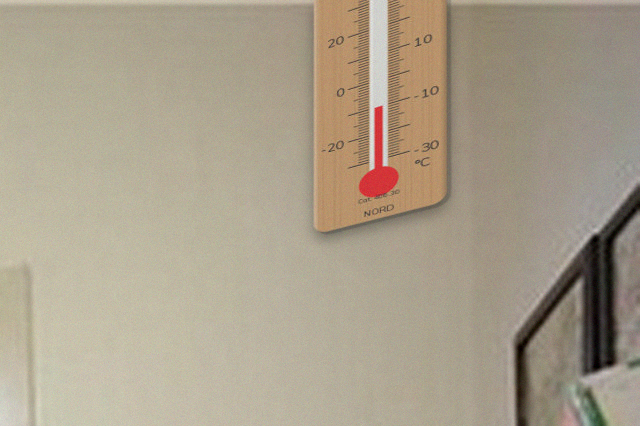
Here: -10 °C
